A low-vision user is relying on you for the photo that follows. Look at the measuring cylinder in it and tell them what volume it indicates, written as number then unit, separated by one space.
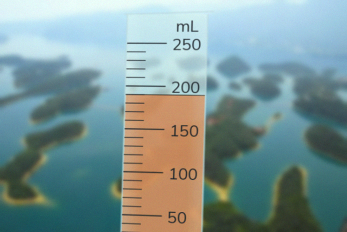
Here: 190 mL
